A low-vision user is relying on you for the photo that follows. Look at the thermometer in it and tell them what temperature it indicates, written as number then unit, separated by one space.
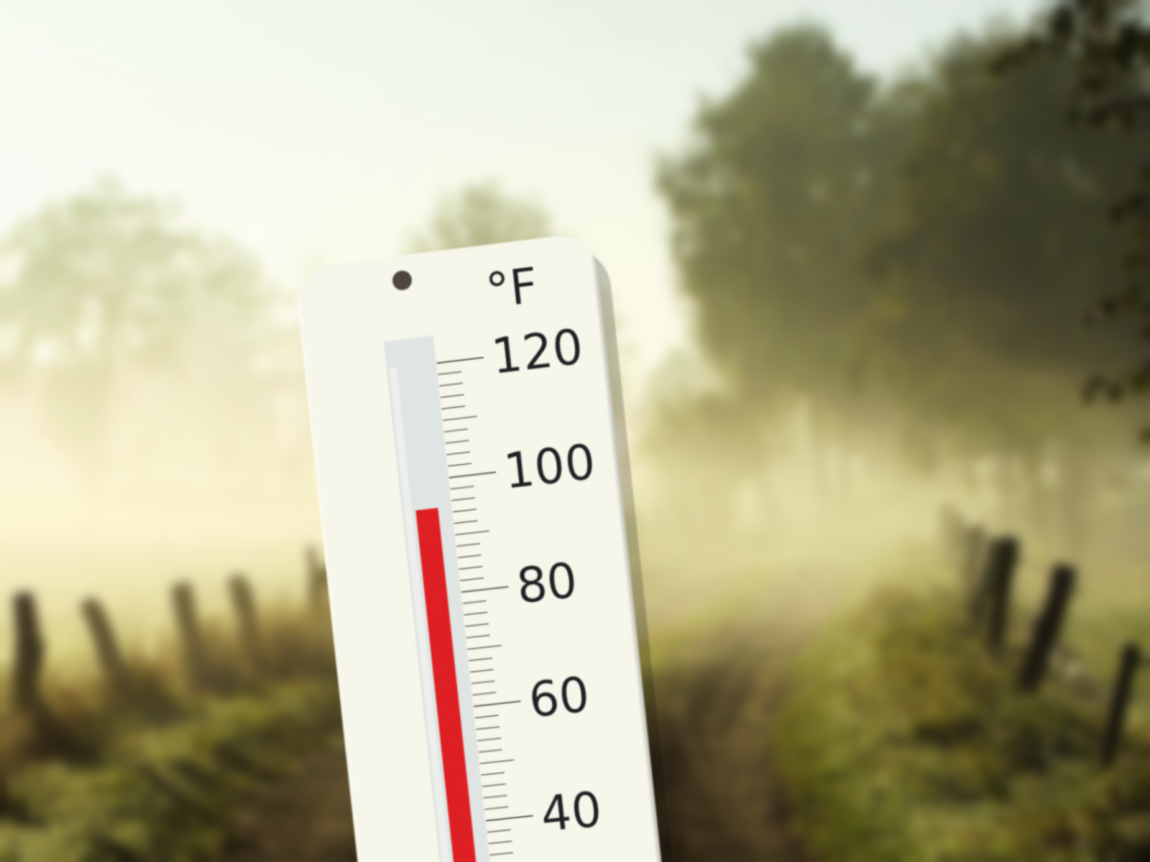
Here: 95 °F
